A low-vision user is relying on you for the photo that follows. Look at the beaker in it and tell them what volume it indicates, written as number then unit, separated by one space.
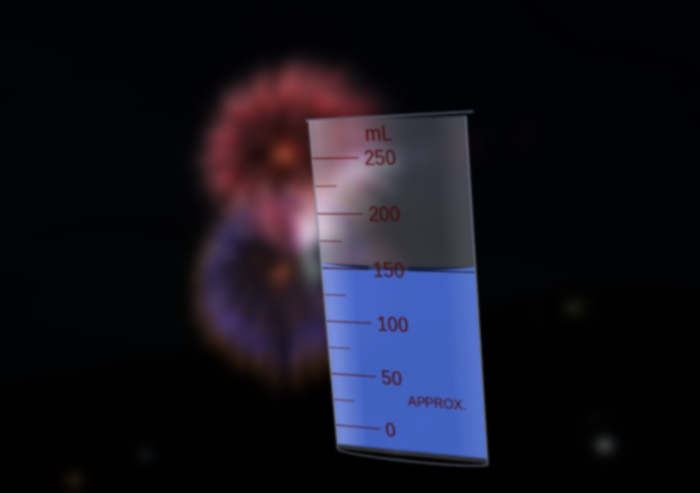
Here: 150 mL
